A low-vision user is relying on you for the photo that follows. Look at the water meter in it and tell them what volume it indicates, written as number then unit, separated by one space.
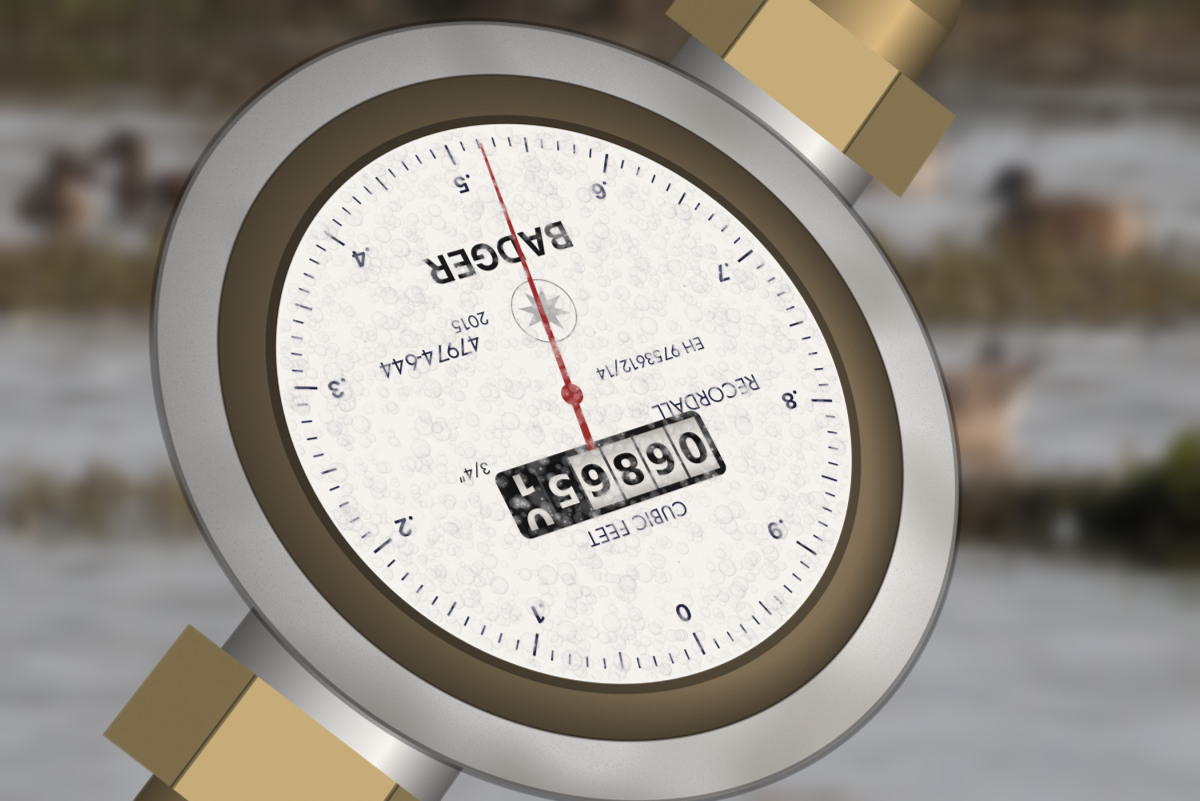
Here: 68650.52 ft³
